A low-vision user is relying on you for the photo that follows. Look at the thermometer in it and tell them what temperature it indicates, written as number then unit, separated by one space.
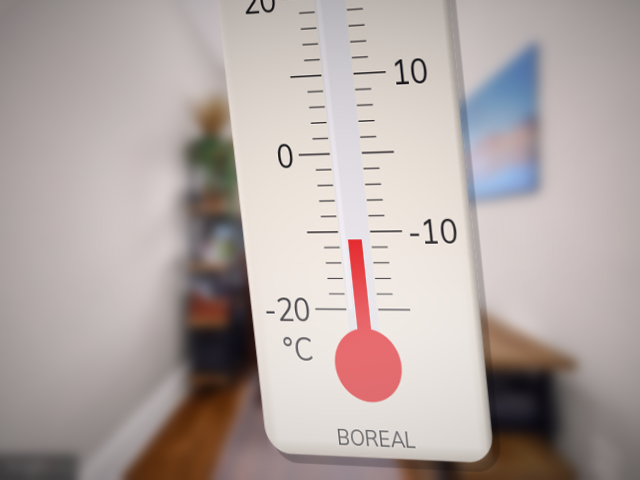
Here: -11 °C
